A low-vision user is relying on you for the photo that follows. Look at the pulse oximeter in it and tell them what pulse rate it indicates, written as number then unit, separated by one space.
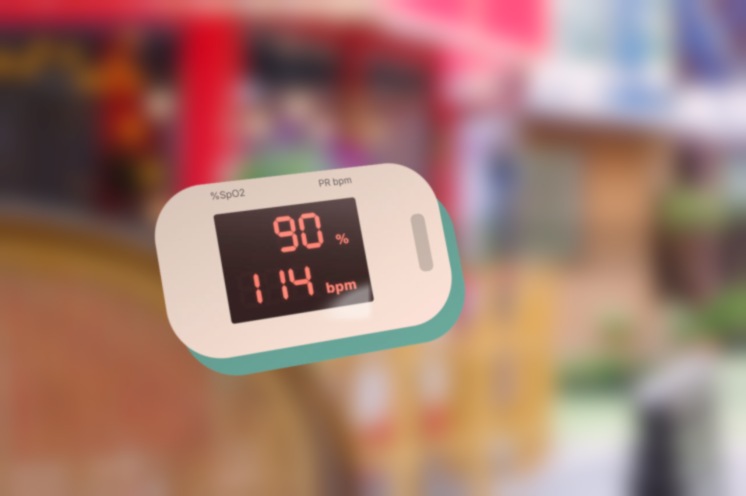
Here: 114 bpm
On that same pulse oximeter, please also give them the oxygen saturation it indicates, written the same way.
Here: 90 %
